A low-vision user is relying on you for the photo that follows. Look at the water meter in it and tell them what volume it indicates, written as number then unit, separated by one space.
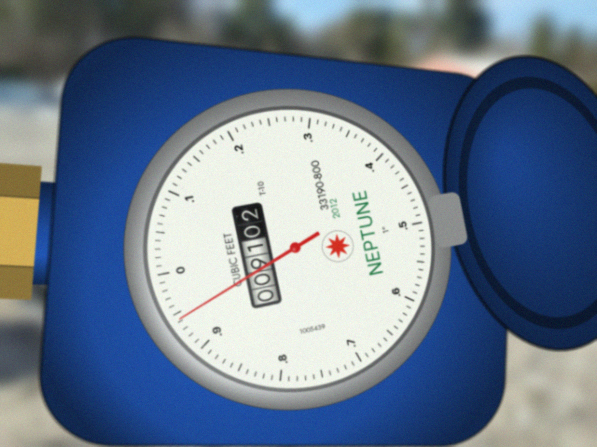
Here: 9101.94 ft³
